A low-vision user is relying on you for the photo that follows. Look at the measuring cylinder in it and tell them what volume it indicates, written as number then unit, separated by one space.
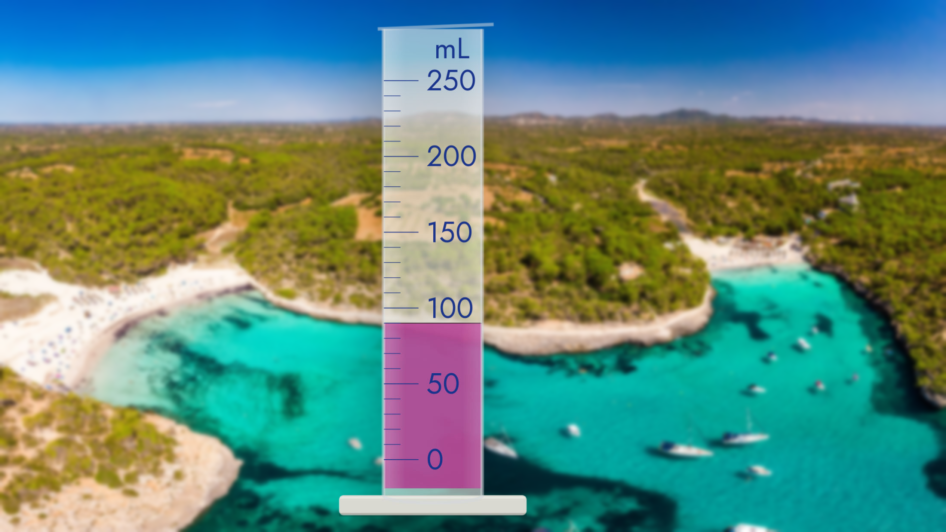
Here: 90 mL
